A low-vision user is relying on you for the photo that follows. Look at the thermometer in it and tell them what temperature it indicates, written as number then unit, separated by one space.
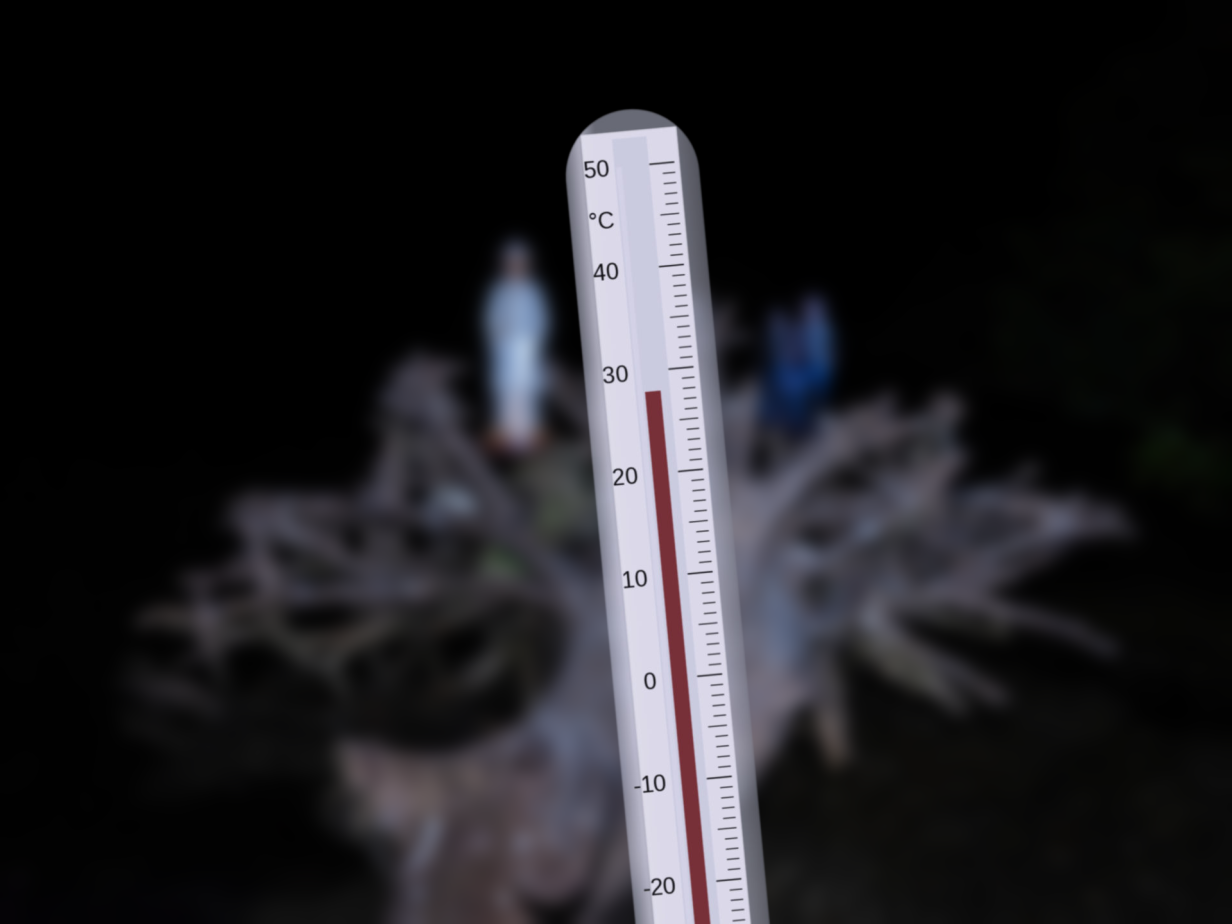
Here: 28 °C
